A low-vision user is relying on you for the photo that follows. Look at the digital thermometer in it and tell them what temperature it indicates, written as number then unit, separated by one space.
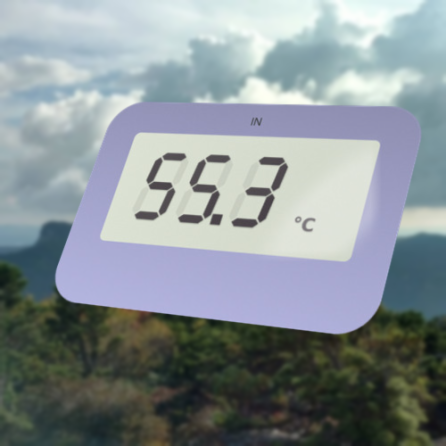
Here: 55.3 °C
